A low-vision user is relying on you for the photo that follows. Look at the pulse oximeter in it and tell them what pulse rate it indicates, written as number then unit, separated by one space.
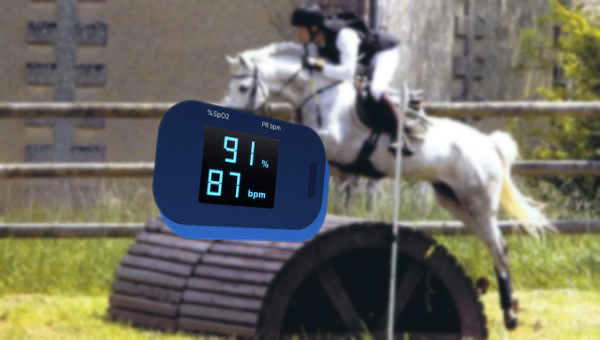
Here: 87 bpm
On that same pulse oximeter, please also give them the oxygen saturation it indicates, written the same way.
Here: 91 %
